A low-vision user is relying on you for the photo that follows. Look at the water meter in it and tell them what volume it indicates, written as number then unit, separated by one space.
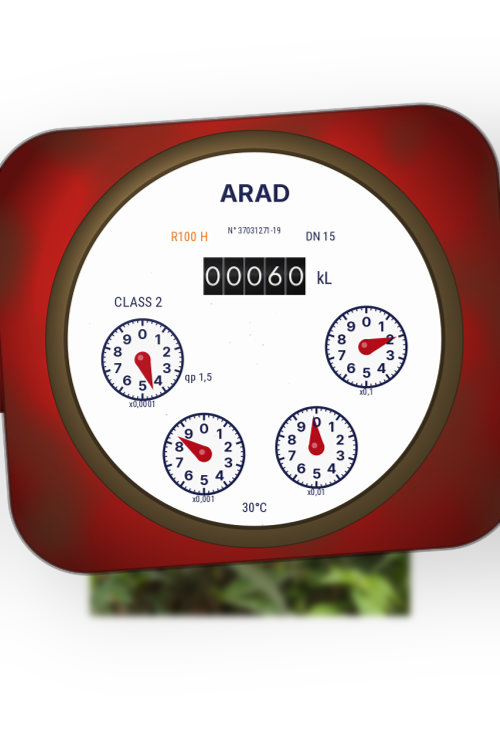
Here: 60.1984 kL
